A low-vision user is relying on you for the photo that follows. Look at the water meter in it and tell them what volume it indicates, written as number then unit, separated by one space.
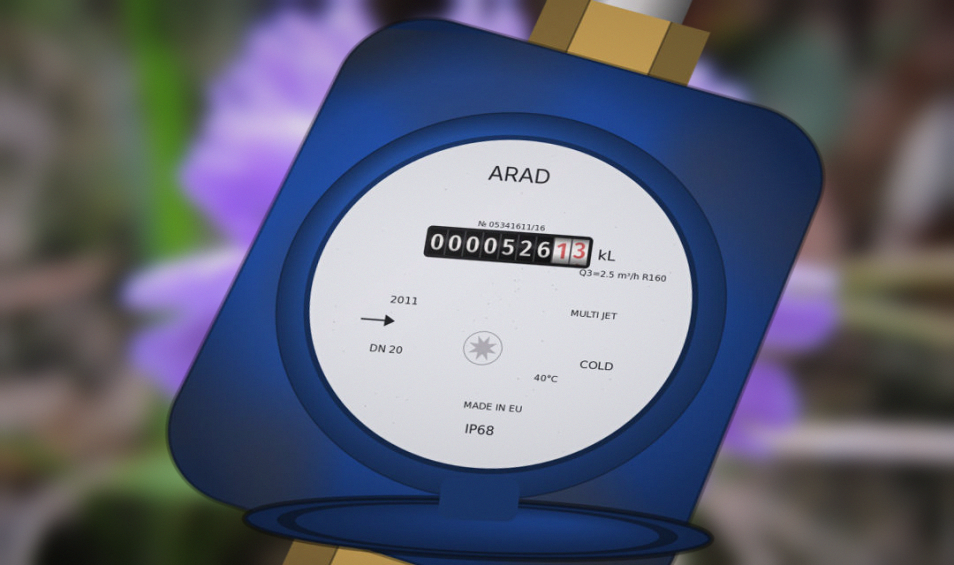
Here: 526.13 kL
